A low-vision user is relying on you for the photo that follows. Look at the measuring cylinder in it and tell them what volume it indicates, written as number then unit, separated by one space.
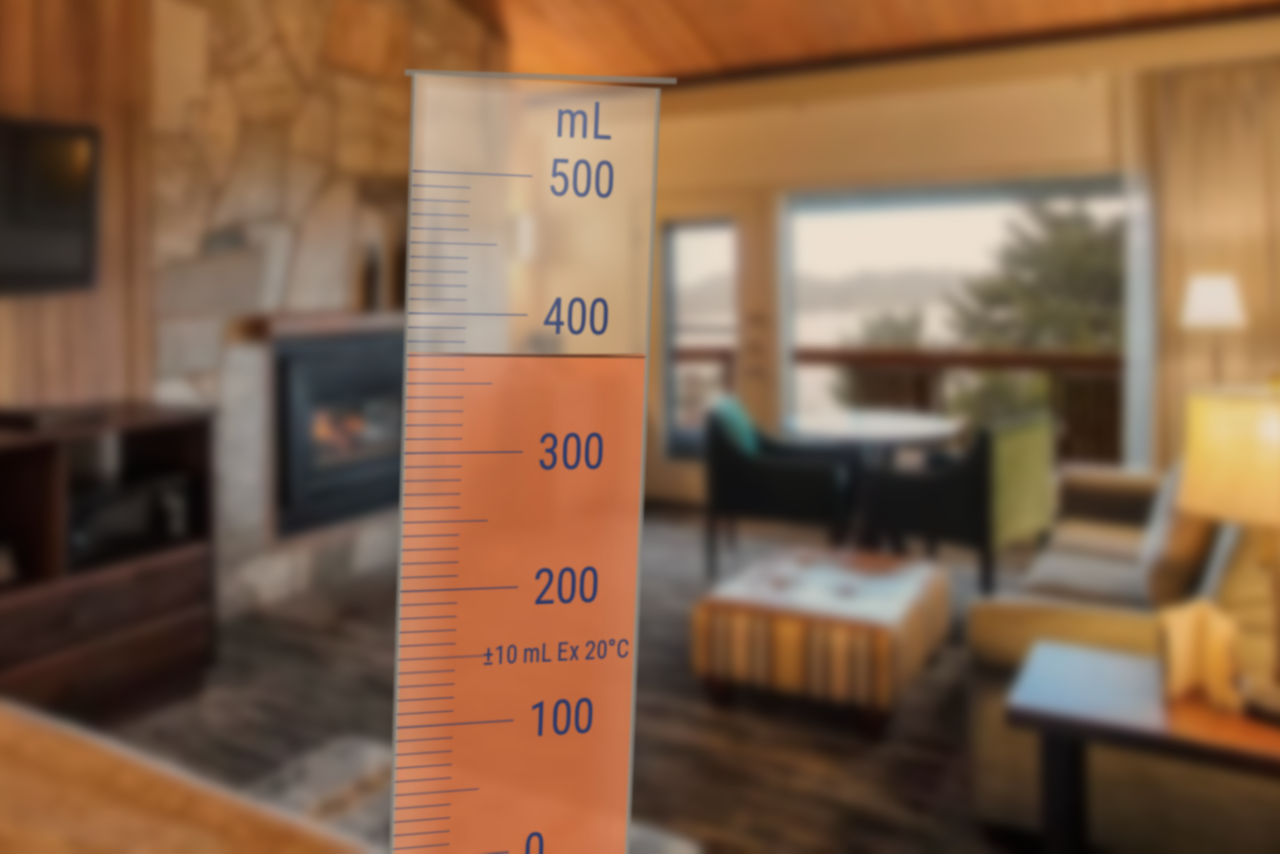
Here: 370 mL
